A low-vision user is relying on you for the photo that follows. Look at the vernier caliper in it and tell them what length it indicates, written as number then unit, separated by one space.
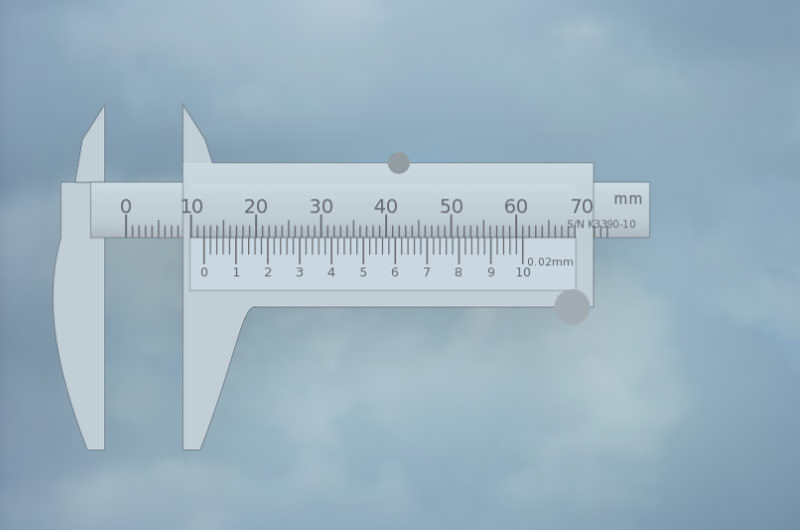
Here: 12.0 mm
